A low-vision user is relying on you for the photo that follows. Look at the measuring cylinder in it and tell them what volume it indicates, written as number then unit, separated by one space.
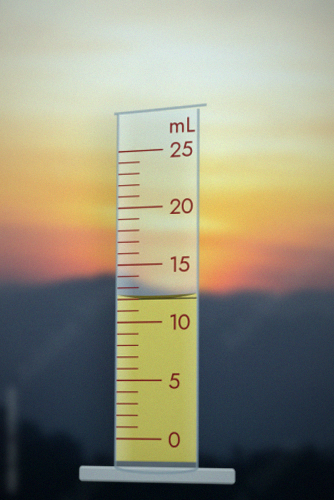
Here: 12 mL
